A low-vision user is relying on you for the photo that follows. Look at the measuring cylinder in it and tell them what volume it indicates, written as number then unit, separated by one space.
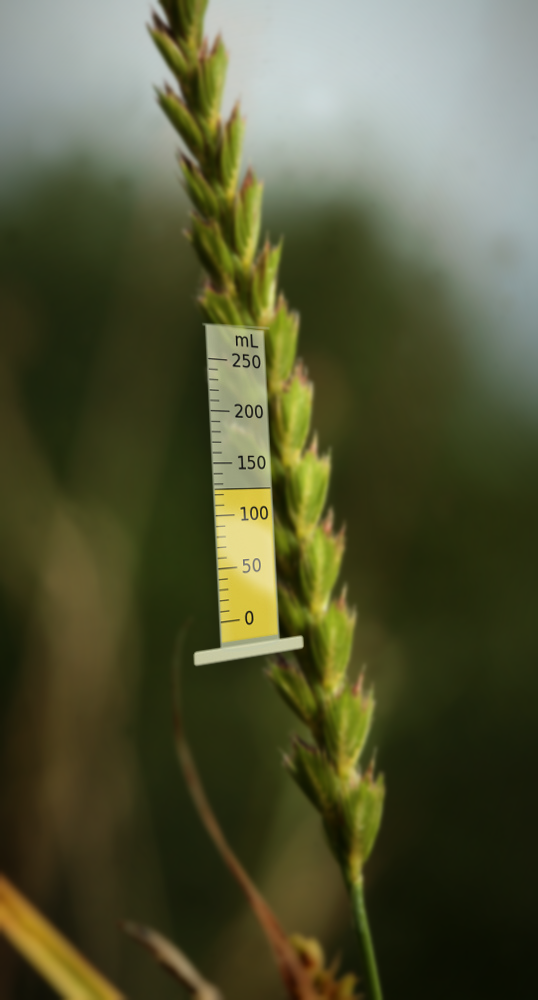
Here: 125 mL
